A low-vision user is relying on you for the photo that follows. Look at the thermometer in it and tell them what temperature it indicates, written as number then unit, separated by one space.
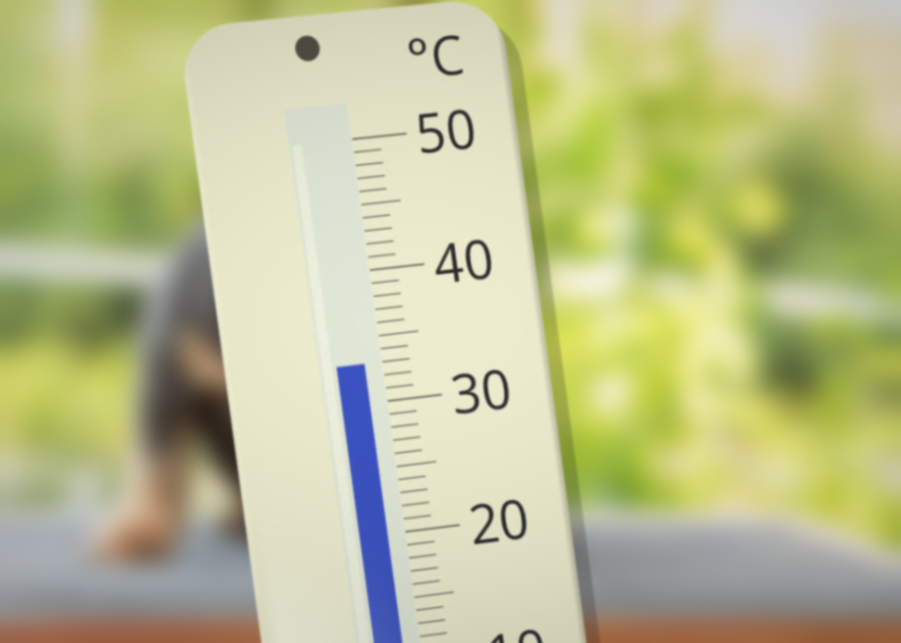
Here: 33 °C
